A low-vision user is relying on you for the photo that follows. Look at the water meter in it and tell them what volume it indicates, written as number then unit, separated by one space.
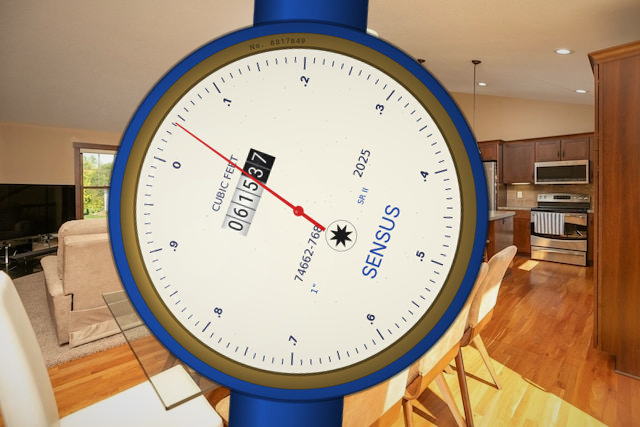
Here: 61537.04 ft³
